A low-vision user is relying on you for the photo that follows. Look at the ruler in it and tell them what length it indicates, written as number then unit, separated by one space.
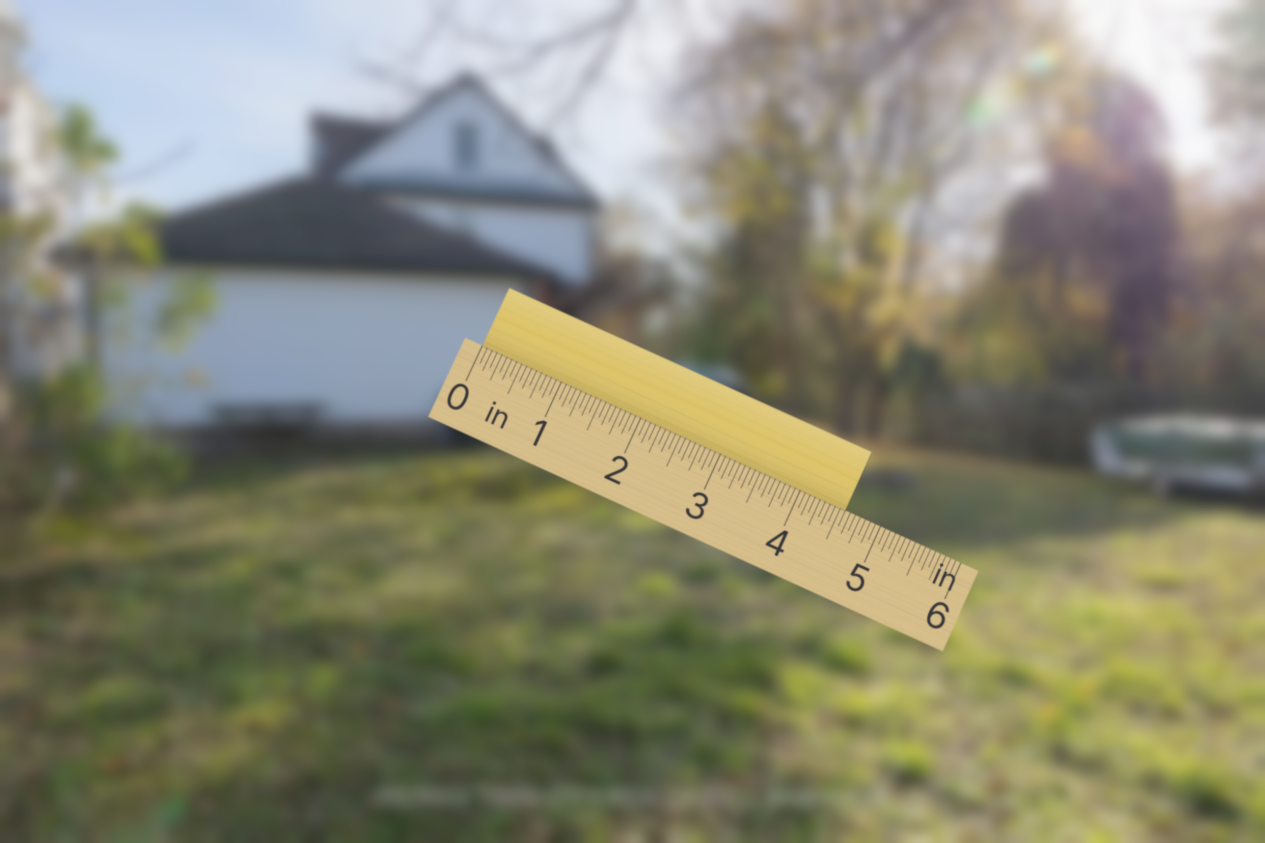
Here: 4.5625 in
